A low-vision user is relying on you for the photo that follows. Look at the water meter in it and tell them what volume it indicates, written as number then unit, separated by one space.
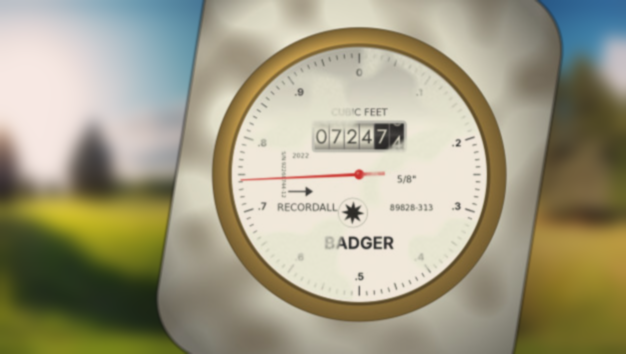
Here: 72473.74 ft³
